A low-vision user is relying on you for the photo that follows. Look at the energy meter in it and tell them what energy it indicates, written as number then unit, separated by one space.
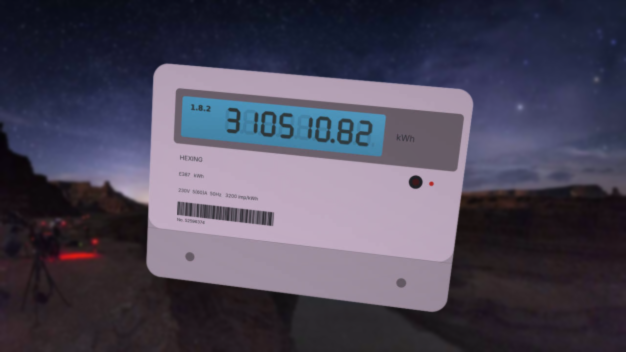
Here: 310510.82 kWh
